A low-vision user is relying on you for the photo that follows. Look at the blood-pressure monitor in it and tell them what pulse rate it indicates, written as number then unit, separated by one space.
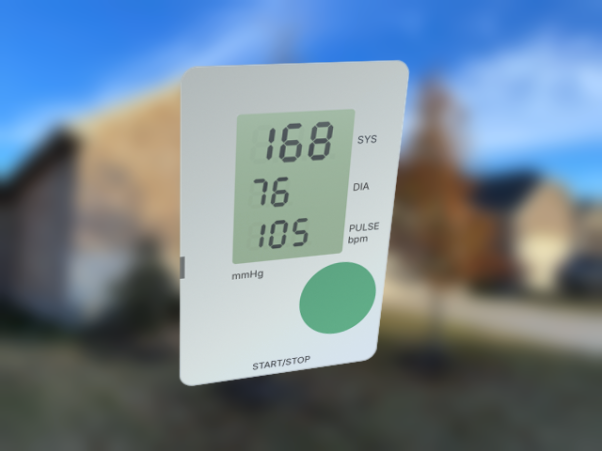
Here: 105 bpm
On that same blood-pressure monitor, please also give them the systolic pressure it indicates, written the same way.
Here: 168 mmHg
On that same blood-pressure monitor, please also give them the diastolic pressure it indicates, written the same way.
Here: 76 mmHg
